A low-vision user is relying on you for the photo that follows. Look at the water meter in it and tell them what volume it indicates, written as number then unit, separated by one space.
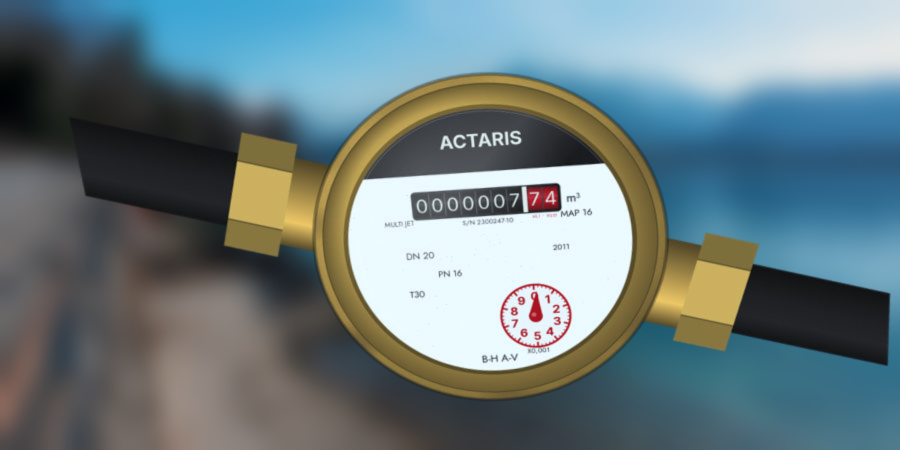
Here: 7.740 m³
